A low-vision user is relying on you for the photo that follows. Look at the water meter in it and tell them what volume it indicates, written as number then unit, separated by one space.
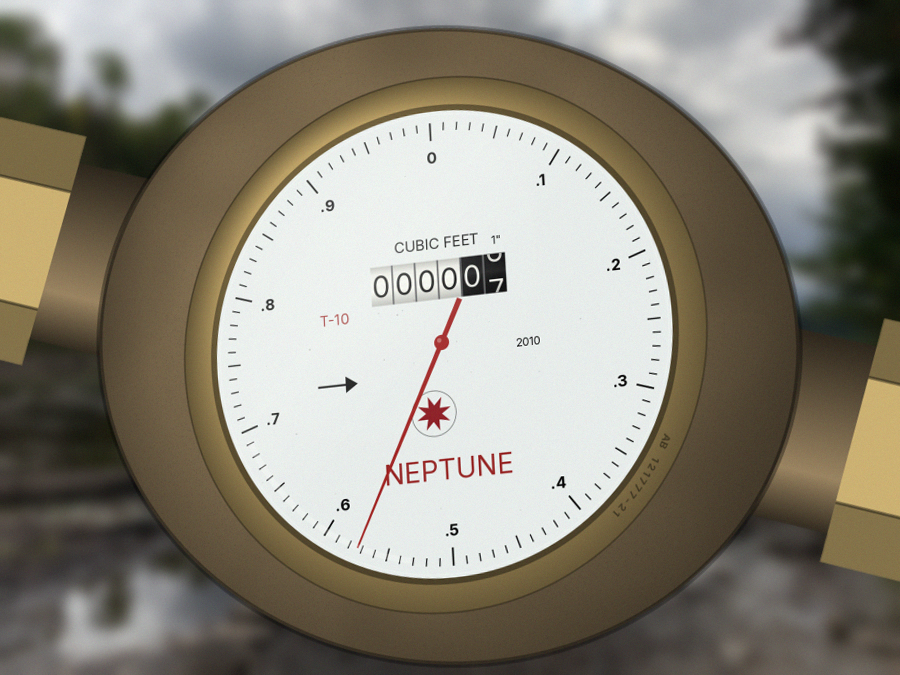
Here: 6.57 ft³
